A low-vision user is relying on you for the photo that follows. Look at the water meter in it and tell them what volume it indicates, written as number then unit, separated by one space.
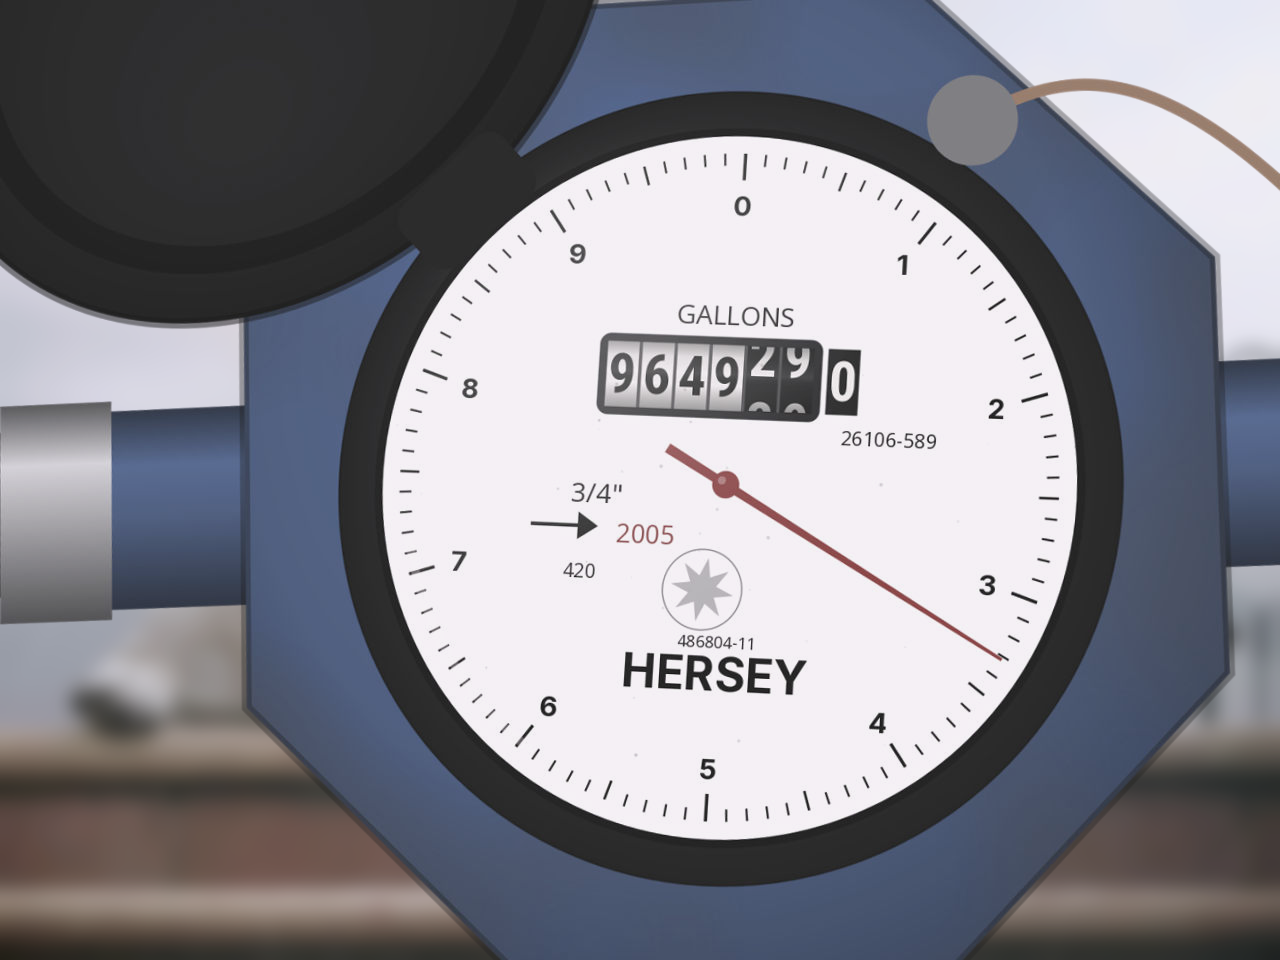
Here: 9649293.3 gal
